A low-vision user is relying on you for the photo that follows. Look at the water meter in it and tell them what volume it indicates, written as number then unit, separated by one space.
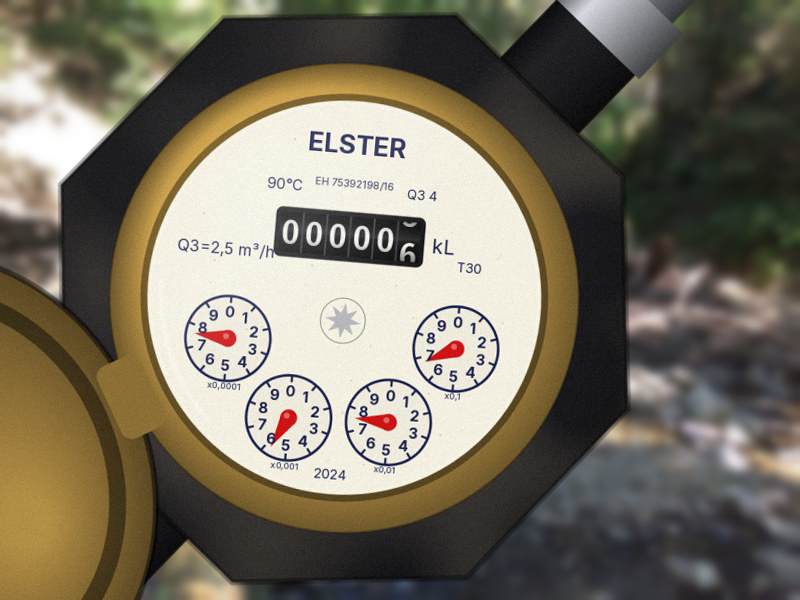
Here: 5.6757 kL
